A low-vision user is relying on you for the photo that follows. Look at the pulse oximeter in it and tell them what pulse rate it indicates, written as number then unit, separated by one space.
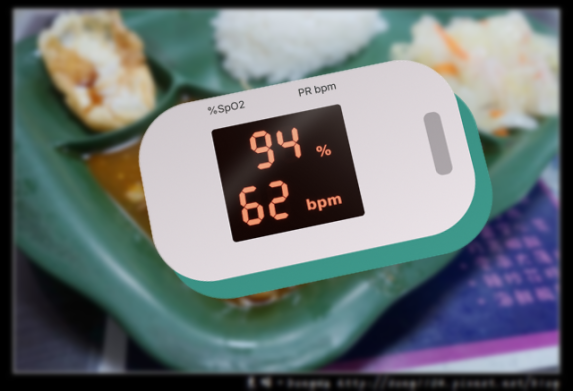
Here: 62 bpm
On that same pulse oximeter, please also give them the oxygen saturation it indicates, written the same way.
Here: 94 %
